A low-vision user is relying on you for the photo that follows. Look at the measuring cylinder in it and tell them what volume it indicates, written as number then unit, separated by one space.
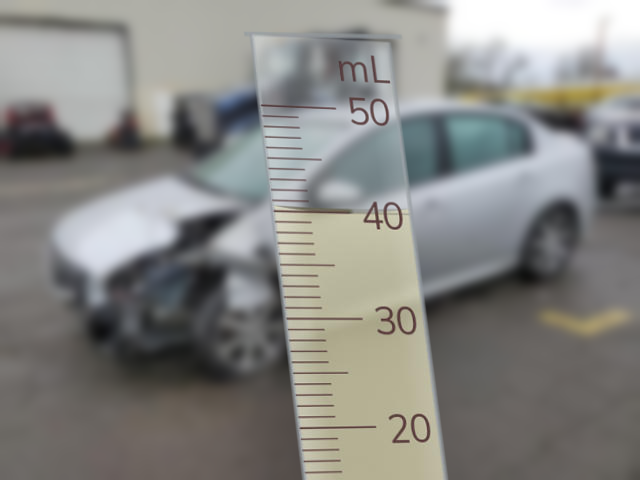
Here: 40 mL
